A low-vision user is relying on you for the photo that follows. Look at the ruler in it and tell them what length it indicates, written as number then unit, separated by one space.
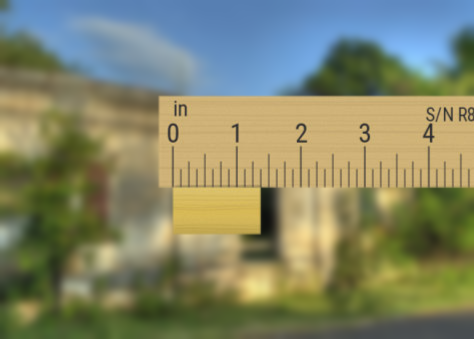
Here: 1.375 in
